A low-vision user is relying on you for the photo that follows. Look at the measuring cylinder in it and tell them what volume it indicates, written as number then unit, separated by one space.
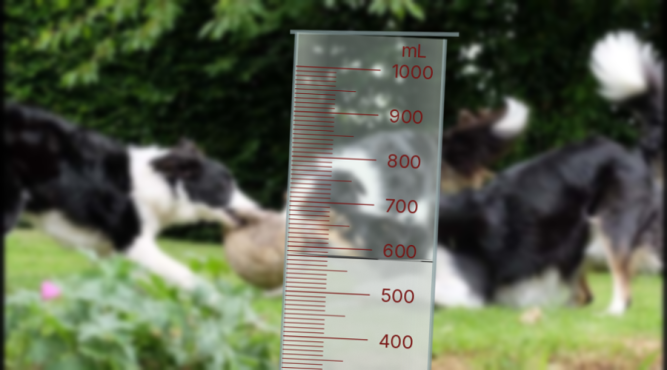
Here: 580 mL
